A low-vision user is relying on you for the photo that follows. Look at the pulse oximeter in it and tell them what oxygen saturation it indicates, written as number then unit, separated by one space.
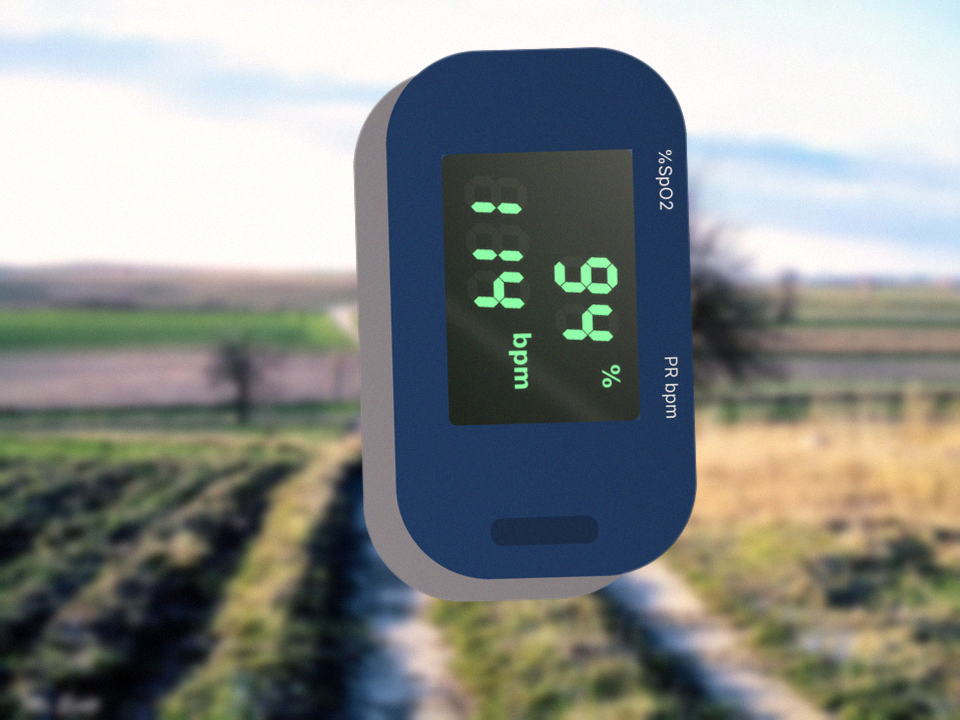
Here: 94 %
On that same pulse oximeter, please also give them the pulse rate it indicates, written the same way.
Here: 114 bpm
